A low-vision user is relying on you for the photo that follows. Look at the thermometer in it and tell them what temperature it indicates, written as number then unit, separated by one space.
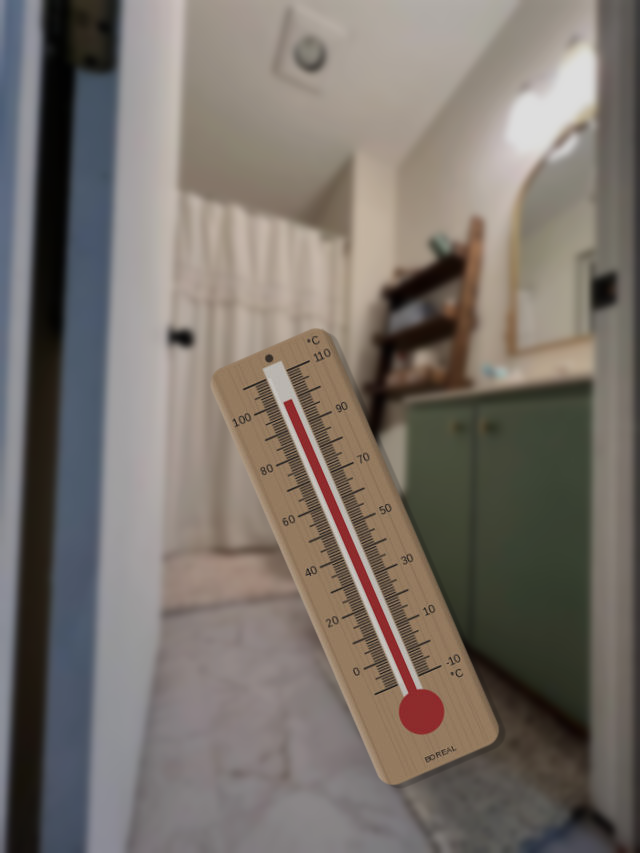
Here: 100 °C
